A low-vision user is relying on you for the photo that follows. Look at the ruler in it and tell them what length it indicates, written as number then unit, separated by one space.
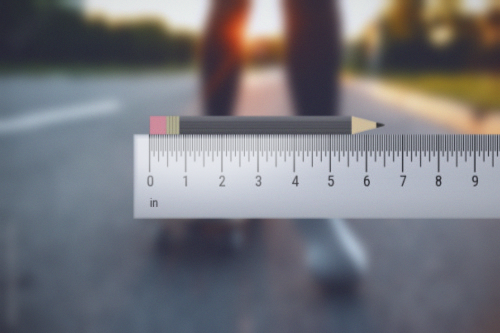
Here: 6.5 in
